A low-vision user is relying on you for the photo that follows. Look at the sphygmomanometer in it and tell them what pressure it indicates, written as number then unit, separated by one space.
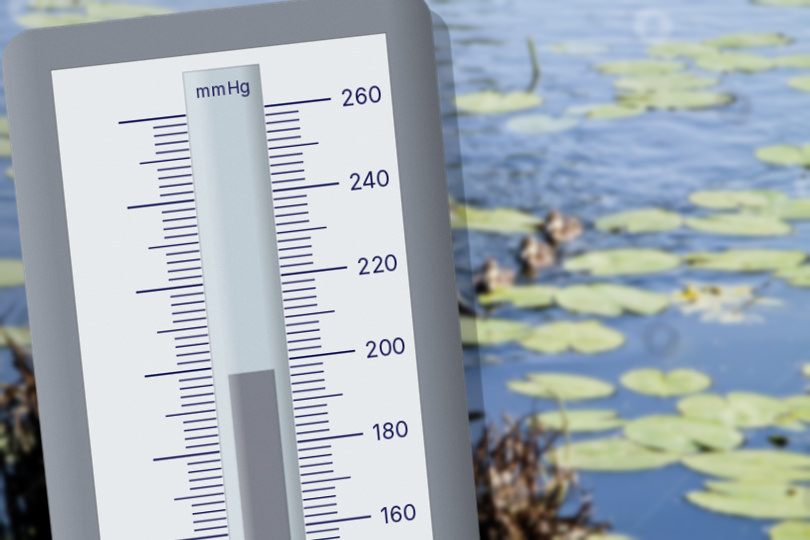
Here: 198 mmHg
